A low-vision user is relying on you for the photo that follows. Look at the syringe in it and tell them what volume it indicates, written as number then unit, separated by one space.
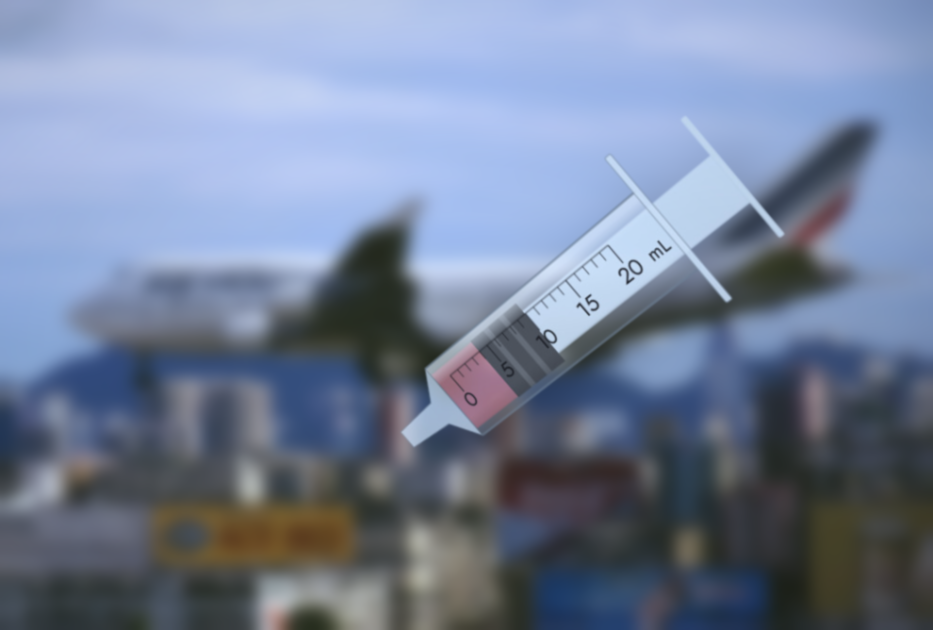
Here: 4 mL
